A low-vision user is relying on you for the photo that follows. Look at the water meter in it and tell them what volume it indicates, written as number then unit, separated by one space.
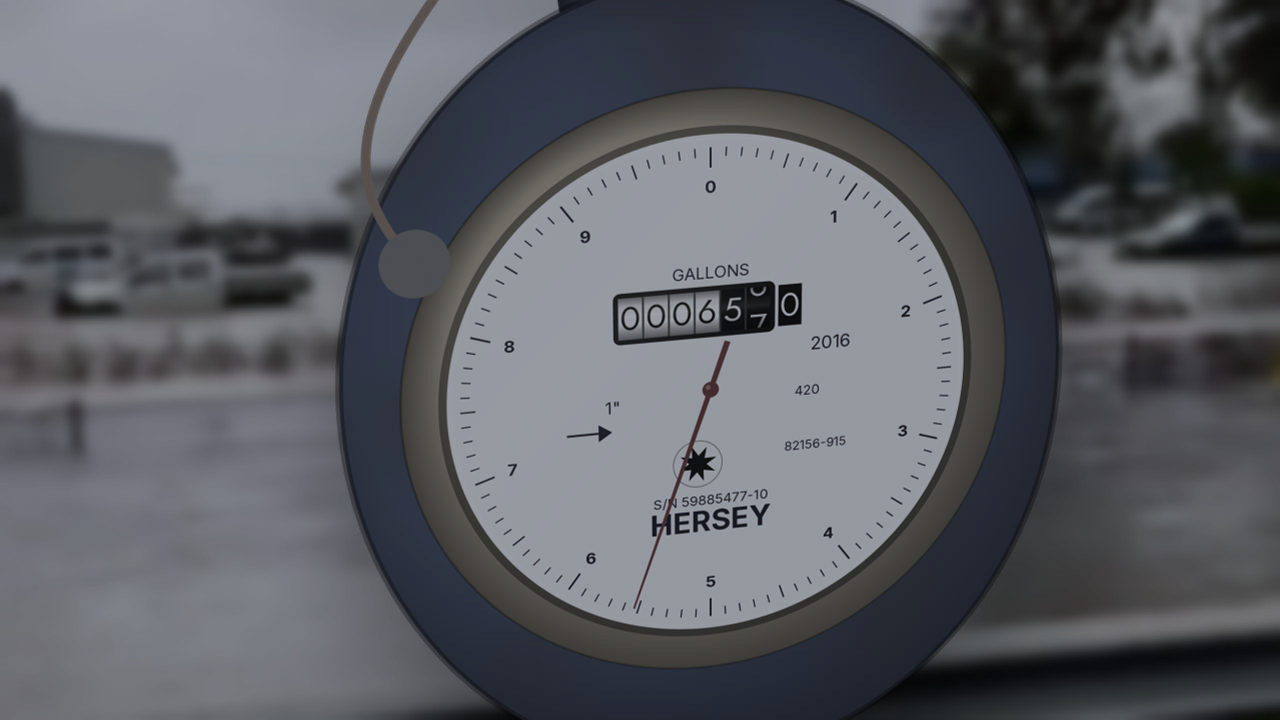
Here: 6565.5 gal
